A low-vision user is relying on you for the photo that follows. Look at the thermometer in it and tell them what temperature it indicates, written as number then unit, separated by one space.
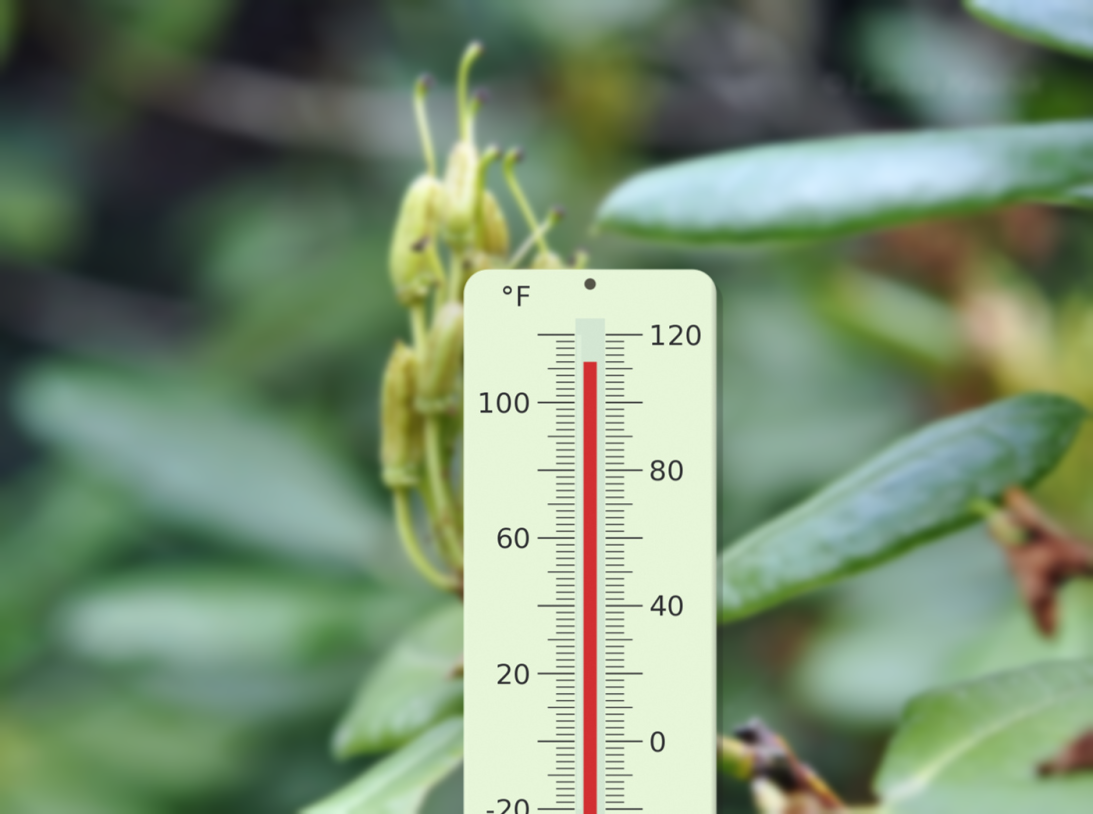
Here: 112 °F
